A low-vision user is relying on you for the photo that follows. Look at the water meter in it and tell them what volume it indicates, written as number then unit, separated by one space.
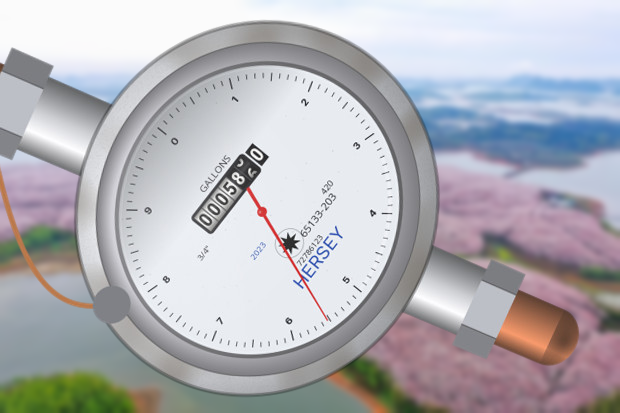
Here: 5855.5 gal
